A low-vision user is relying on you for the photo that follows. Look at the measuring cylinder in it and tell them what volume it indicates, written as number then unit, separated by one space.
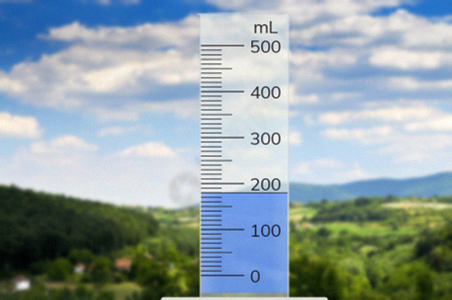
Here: 180 mL
